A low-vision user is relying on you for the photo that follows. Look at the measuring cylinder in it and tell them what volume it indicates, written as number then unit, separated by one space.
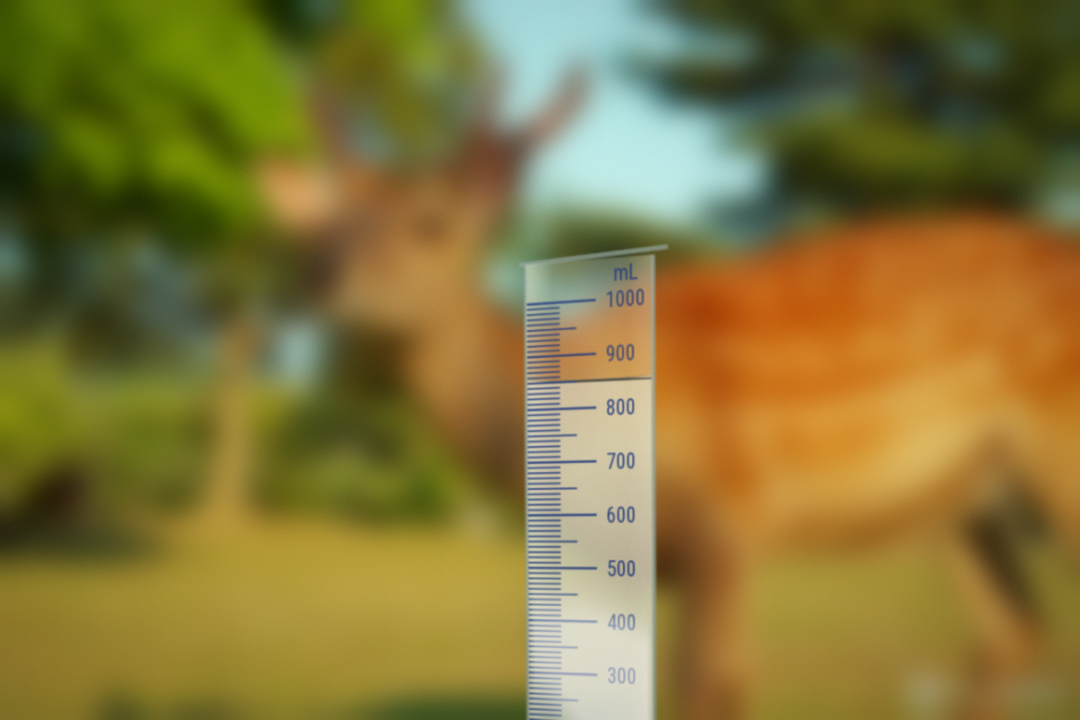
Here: 850 mL
